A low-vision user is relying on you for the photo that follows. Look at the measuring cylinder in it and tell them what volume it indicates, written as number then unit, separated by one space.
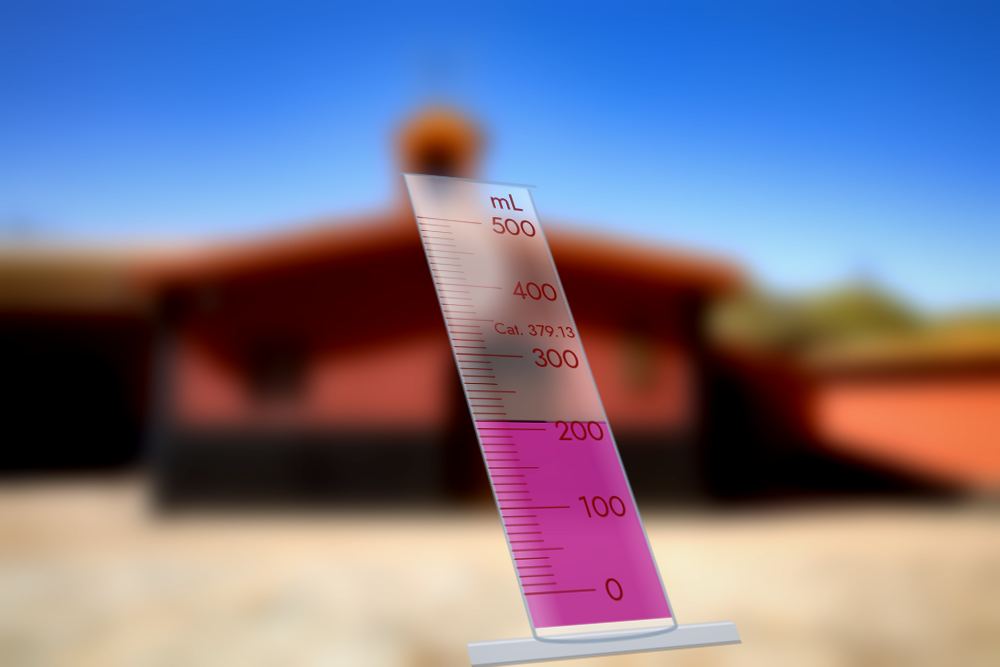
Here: 210 mL
